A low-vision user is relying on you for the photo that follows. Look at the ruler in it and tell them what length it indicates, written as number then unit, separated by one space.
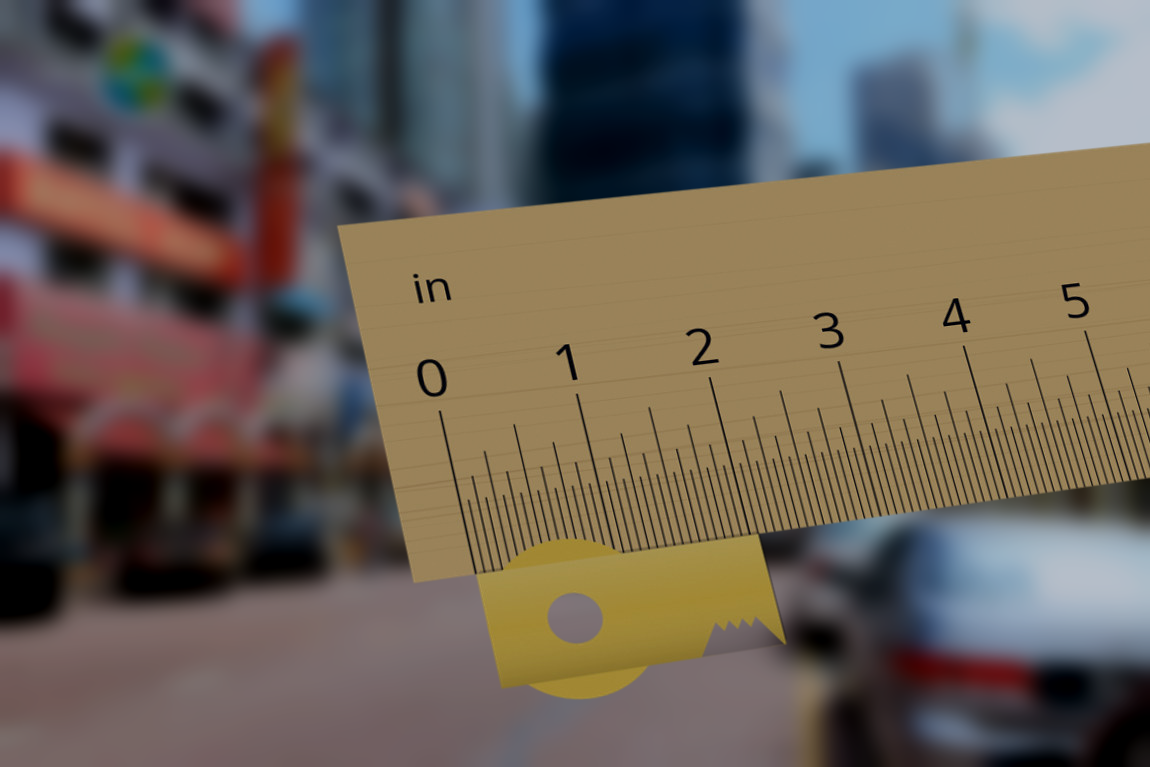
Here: 2.0625 in
